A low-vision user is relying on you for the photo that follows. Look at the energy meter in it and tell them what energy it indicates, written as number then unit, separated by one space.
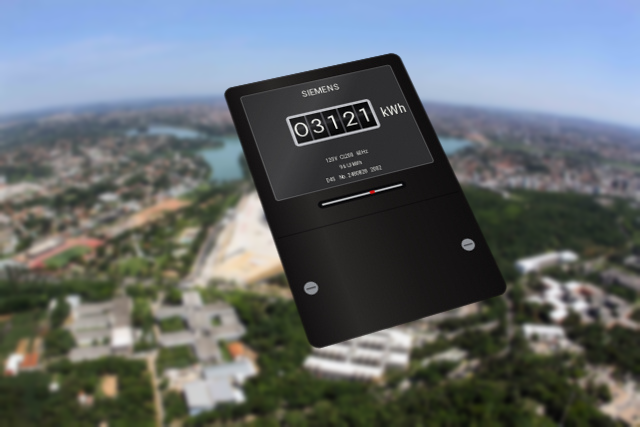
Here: 3121 kWh
